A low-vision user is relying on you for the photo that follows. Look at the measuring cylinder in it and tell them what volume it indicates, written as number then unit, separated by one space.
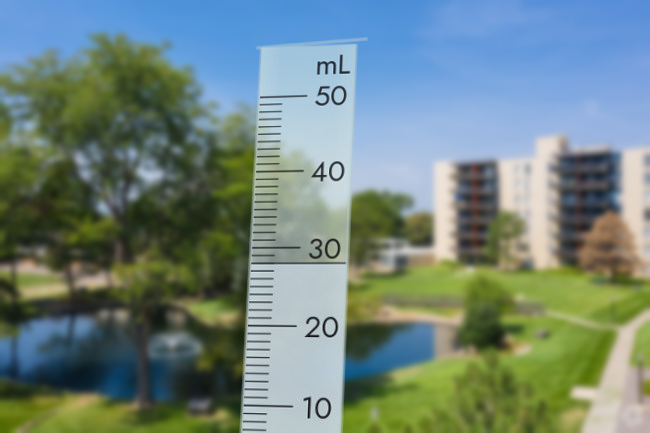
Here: 28 mL
